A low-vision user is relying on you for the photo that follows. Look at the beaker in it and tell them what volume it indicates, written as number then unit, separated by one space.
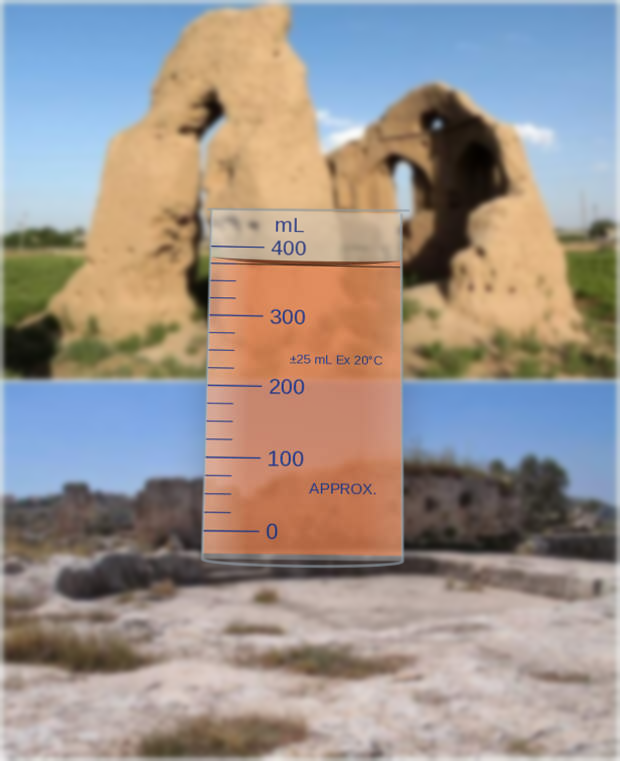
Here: 375 mL
